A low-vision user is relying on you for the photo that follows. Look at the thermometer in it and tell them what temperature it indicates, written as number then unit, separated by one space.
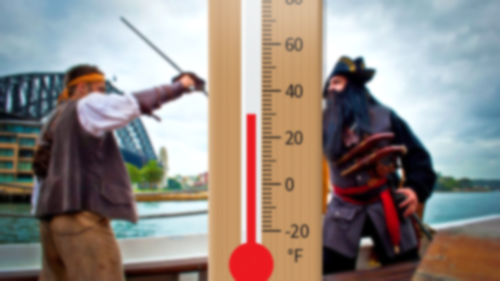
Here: 30 °F
